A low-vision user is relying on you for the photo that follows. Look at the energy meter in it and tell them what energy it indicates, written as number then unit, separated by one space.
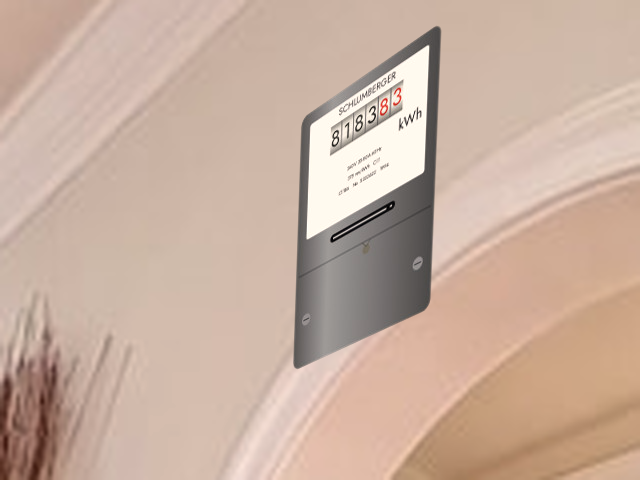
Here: 8183.83 kWh
